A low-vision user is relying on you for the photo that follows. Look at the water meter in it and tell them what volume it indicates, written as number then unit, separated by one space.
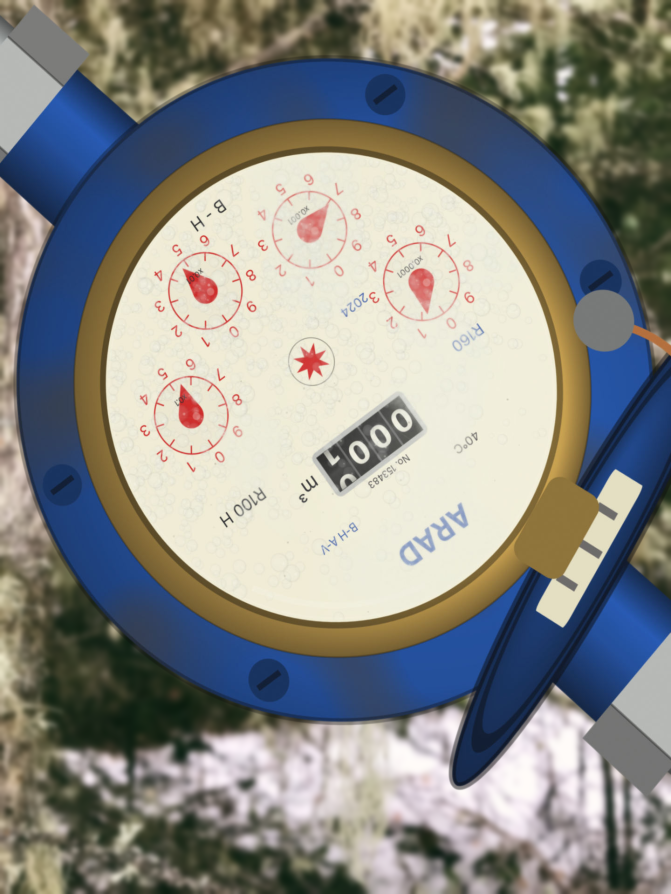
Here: 0.5470 m³
